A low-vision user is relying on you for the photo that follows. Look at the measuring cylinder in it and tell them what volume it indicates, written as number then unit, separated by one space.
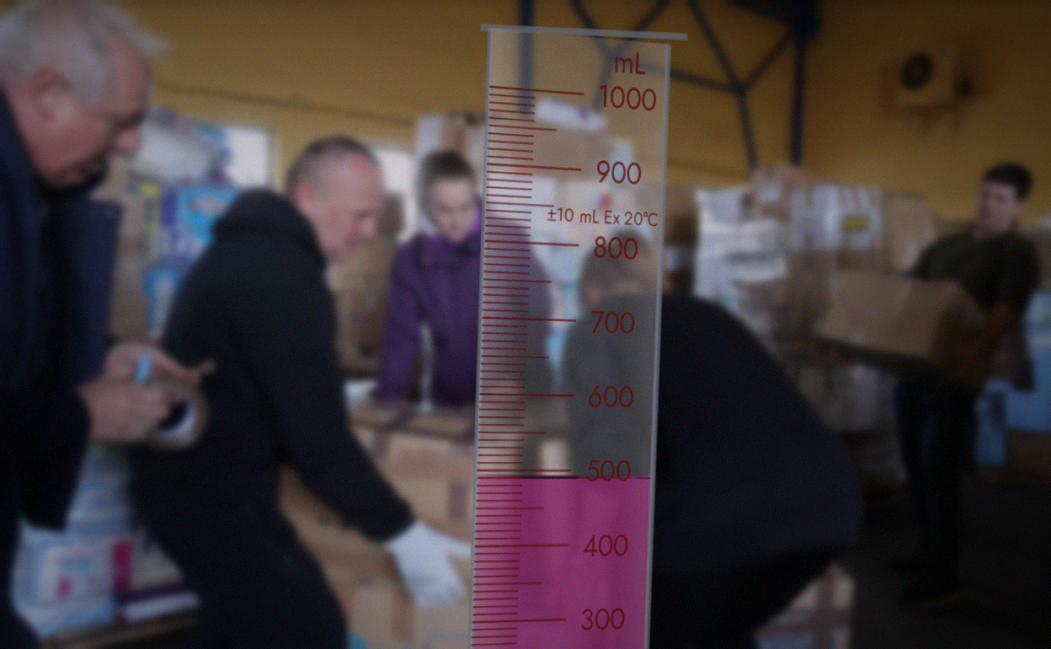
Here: 490 mL
